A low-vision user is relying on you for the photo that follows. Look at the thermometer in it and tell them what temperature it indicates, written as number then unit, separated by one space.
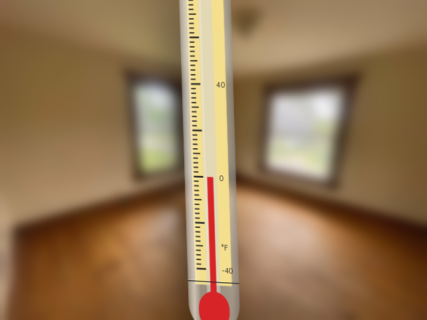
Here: 0 °F
